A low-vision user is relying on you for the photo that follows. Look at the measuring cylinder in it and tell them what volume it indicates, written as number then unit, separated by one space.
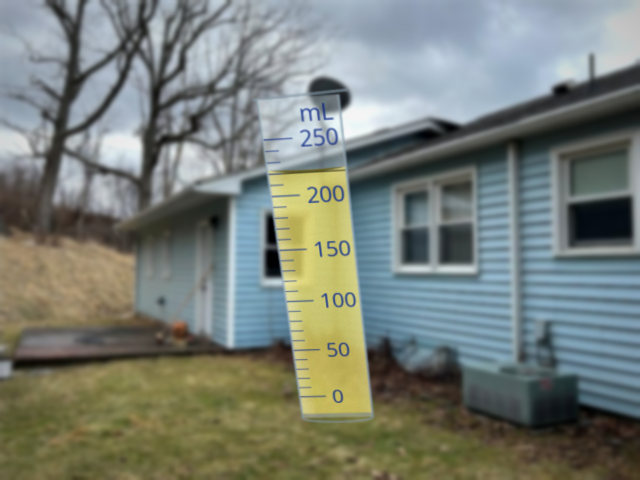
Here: 220 mL
